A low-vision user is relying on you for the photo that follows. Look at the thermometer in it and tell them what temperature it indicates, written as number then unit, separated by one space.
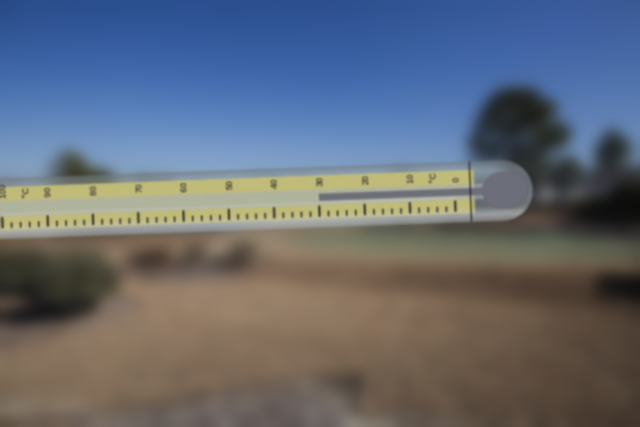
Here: 30 °C
